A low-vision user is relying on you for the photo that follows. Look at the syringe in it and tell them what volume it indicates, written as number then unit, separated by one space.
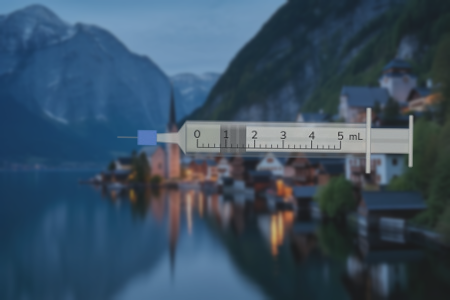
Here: 0.8 mL
